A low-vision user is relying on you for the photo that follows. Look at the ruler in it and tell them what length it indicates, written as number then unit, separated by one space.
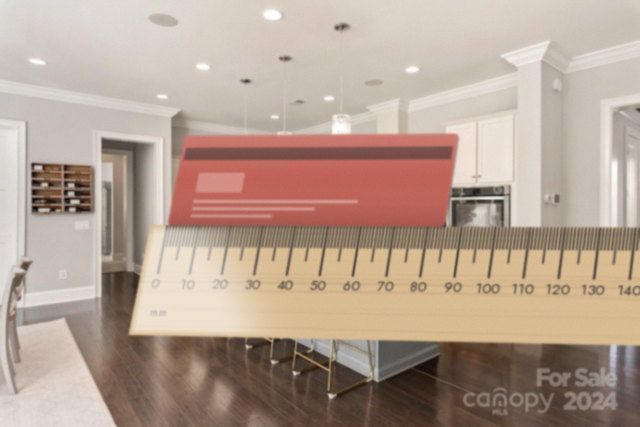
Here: 85 mm
